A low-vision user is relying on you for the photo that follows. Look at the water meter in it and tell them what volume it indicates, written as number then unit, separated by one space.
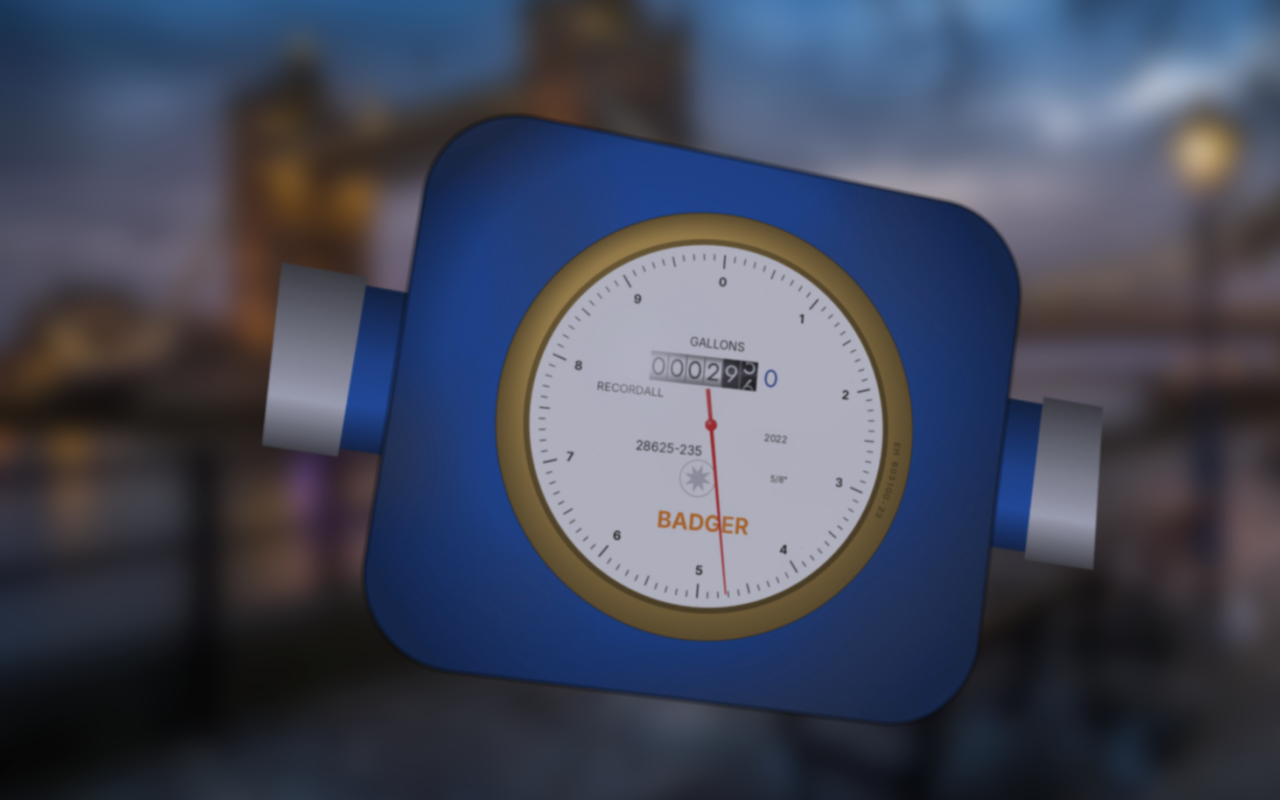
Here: 2954.7 gal
